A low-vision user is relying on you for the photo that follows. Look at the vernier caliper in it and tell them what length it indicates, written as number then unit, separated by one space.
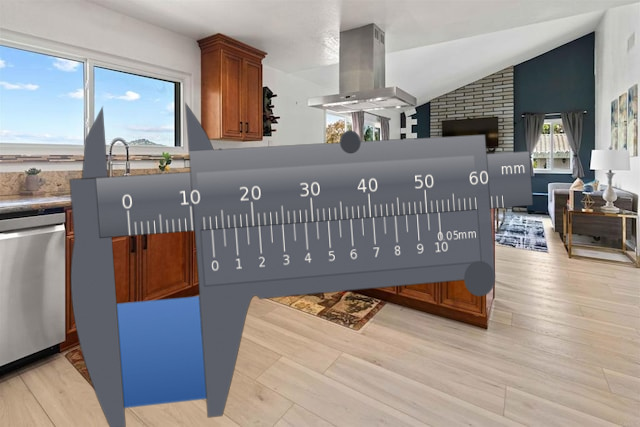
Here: 13.2 mm
